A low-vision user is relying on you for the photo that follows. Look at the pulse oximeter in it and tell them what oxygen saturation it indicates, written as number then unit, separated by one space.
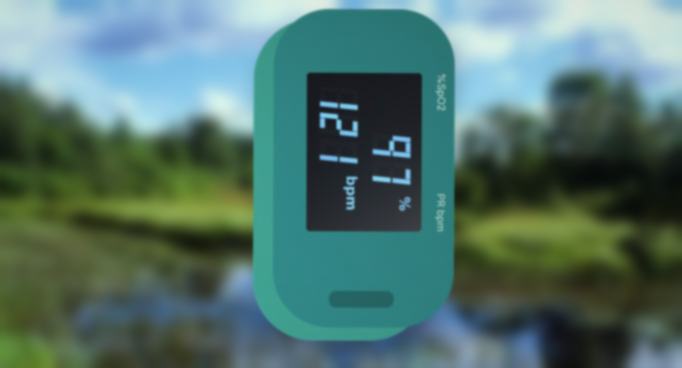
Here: 97 %
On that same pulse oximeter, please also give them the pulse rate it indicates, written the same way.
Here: 121 bpm
